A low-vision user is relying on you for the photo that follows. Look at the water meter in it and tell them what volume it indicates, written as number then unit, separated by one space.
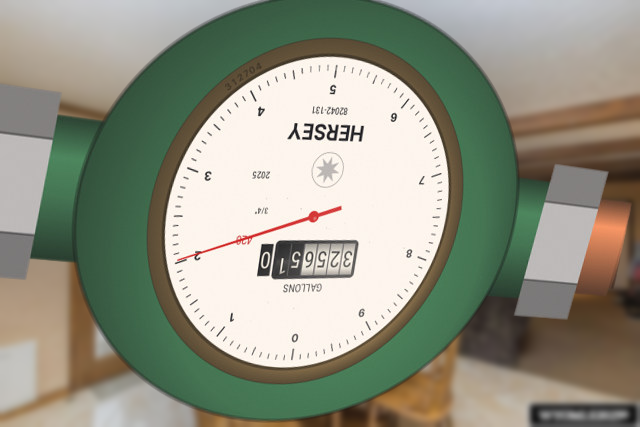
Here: 3256512.0 gal
